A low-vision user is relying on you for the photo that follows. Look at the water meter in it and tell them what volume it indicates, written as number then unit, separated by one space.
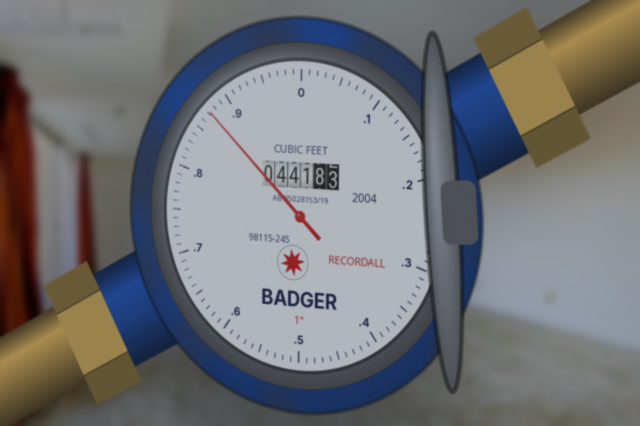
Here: 44182.87 ft³
